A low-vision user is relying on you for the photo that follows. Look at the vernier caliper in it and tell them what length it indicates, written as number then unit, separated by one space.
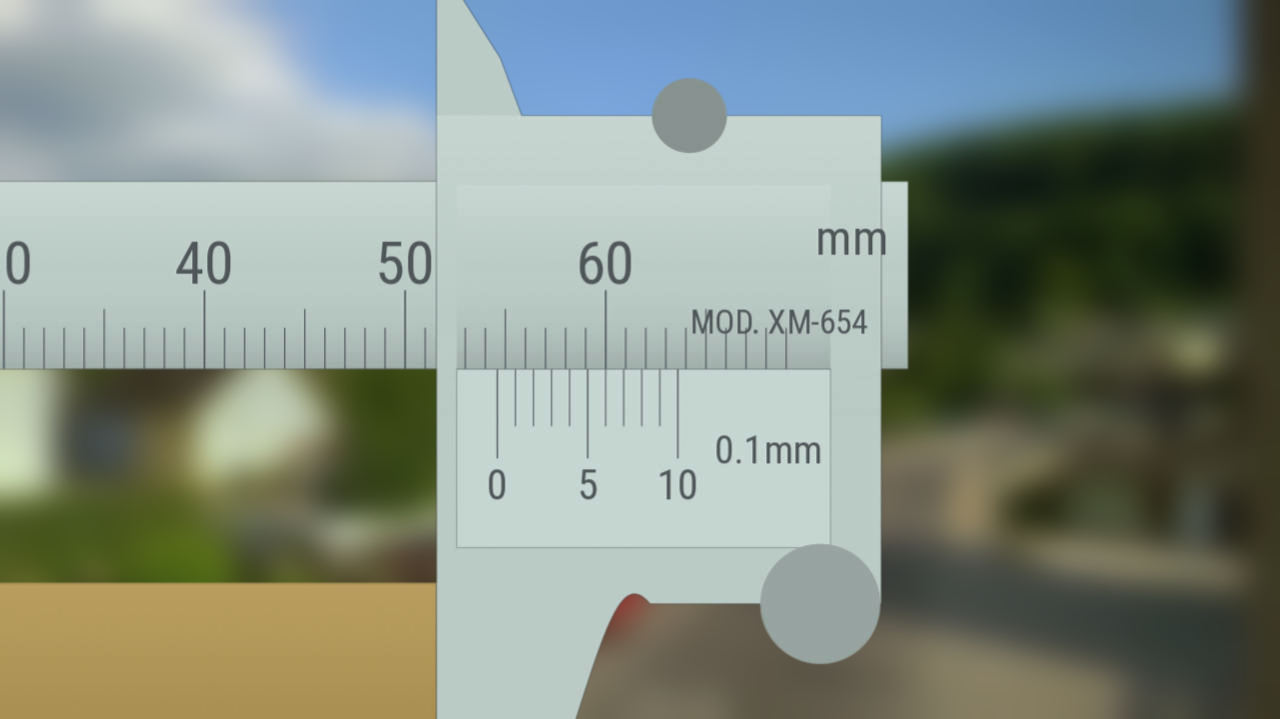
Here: 54.6 mm
